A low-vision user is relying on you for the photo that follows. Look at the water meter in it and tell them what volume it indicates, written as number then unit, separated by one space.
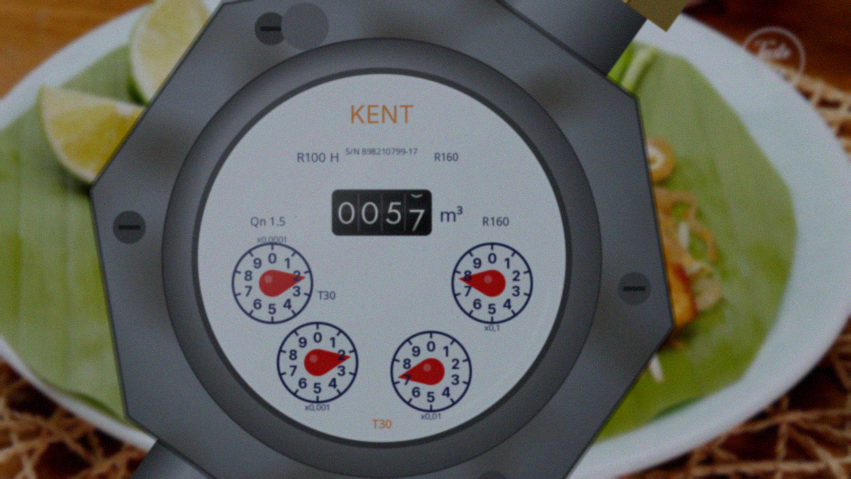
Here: 56.7722 m³
